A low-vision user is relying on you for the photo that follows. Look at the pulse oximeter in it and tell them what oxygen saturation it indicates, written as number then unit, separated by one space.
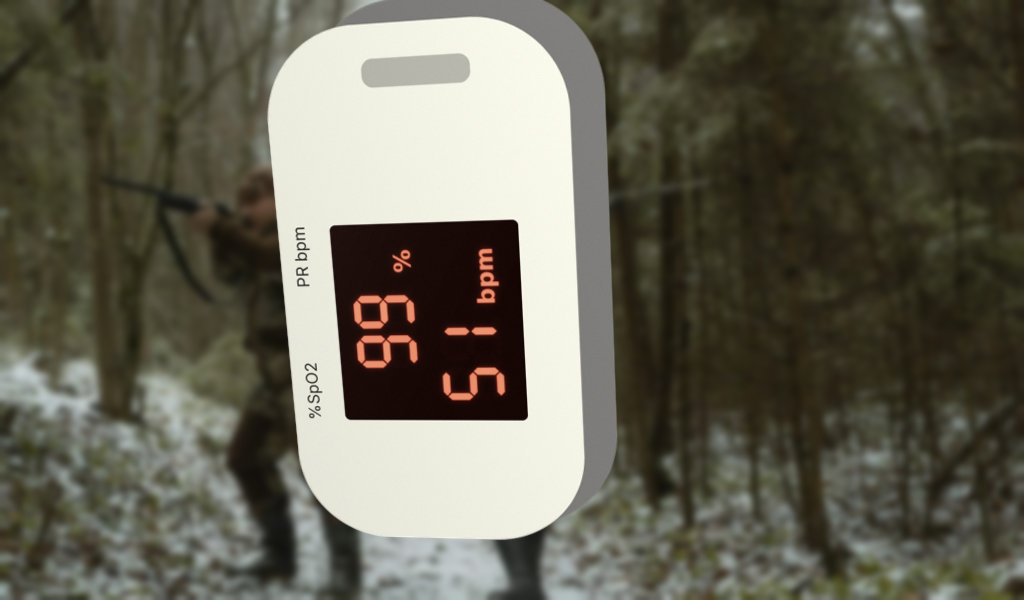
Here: 99 %
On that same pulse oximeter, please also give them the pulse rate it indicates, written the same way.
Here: 51 bpm
